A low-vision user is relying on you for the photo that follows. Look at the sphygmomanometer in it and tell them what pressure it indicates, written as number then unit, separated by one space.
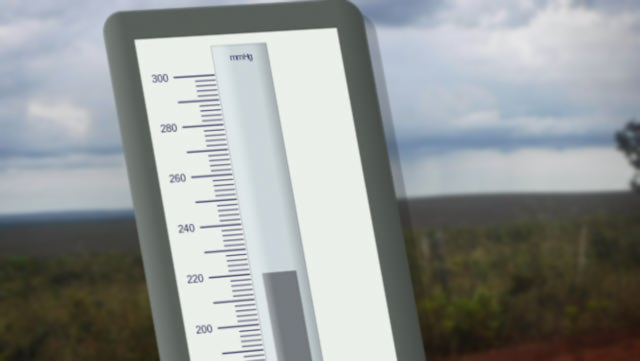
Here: 220 mmHg
